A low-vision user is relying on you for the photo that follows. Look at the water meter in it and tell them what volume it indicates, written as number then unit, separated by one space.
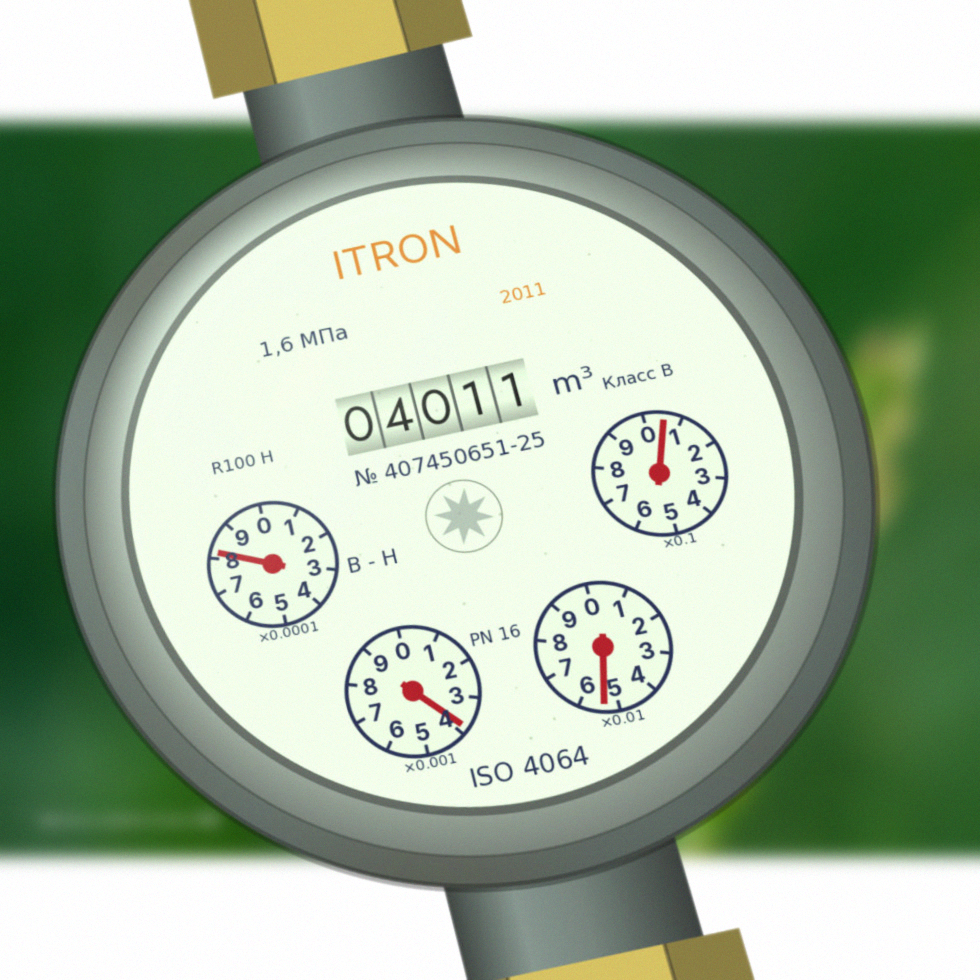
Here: 4011.0538 m³
